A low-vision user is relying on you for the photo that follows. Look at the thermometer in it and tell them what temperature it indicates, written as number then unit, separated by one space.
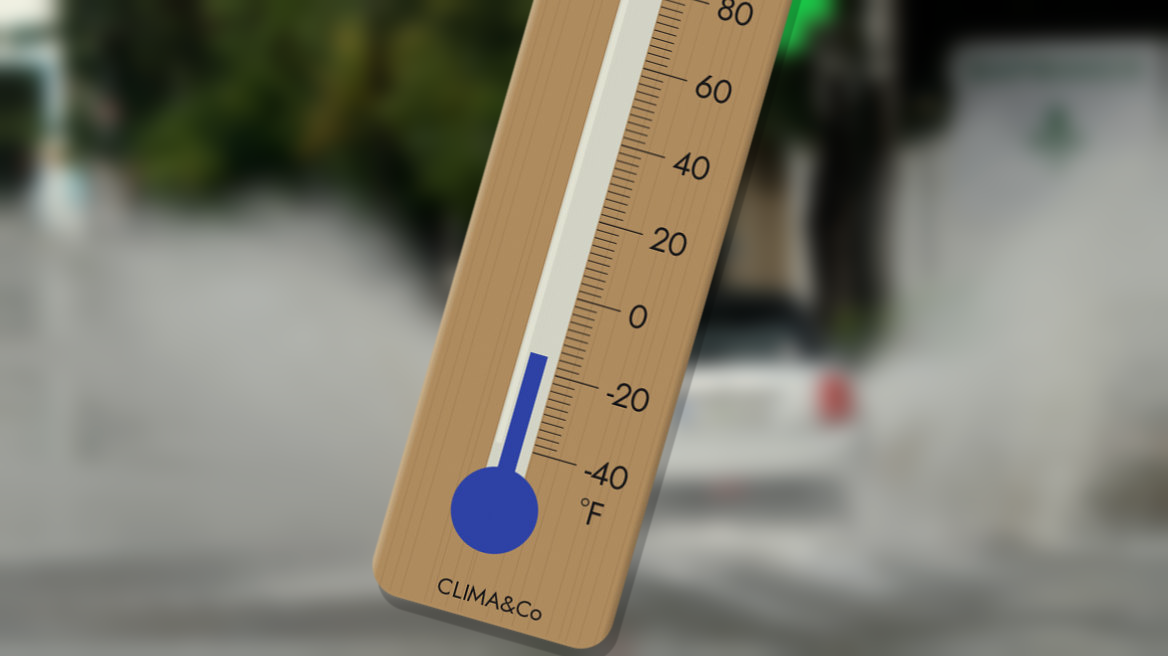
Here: -16 °F
